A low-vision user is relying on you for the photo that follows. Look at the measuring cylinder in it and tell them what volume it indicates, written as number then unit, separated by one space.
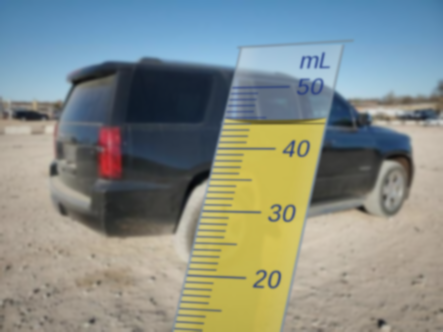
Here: 44 mL
